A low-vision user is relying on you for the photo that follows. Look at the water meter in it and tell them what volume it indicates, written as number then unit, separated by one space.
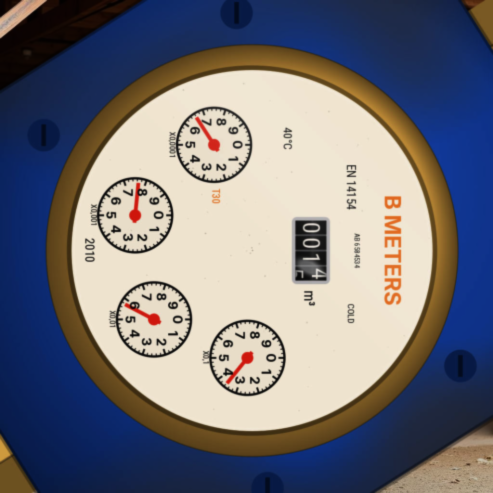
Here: 14.3576 m³
